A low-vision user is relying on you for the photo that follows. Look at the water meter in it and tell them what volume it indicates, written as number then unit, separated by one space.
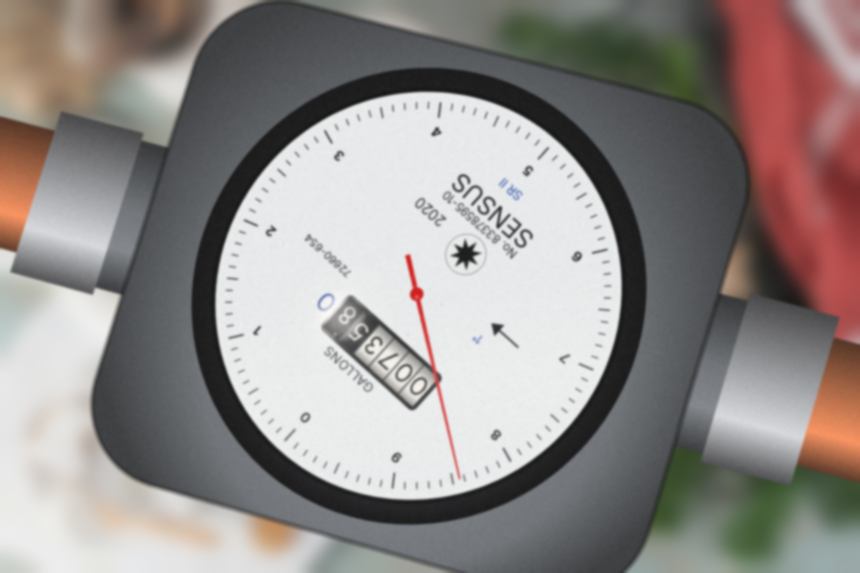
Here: 73578.4 gal
